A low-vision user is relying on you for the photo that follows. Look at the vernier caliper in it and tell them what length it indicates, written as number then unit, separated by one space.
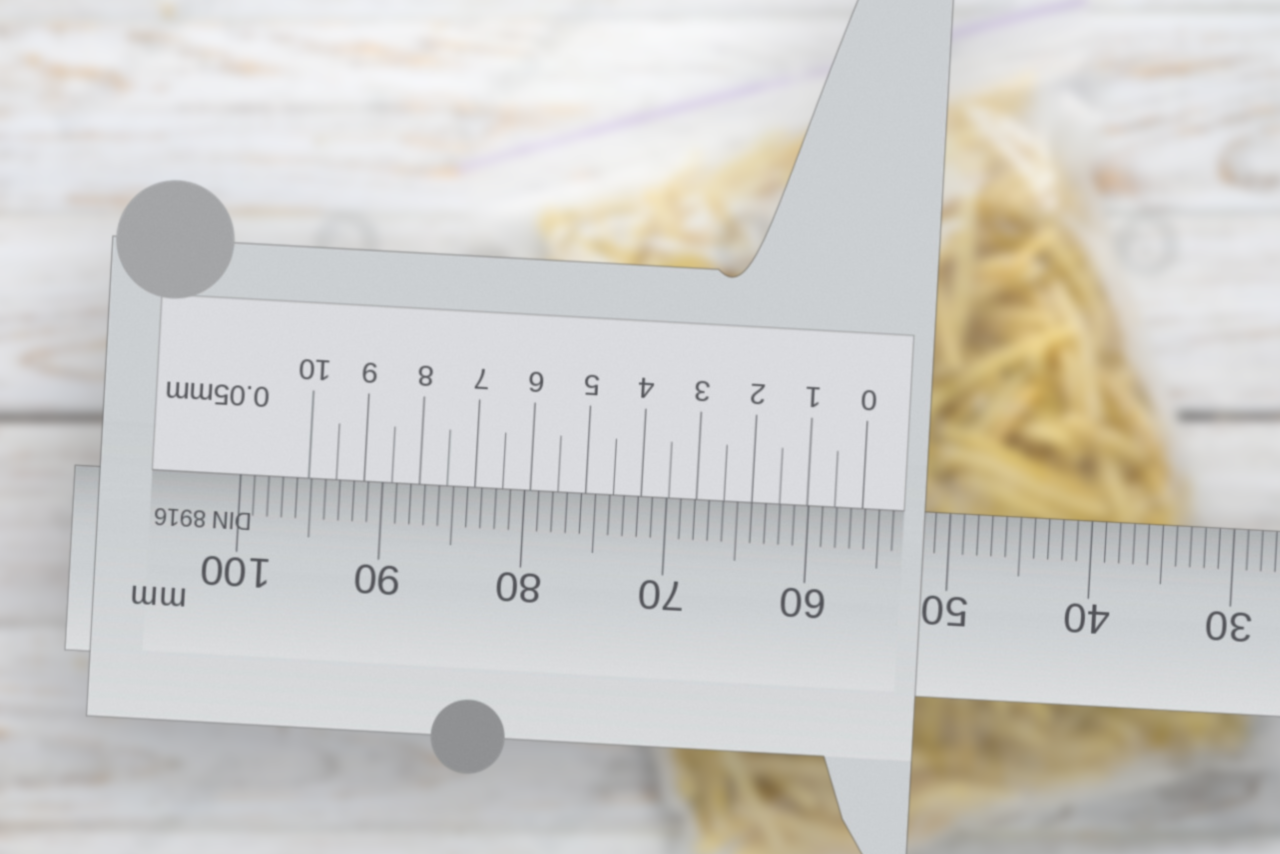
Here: 56.2 mm
